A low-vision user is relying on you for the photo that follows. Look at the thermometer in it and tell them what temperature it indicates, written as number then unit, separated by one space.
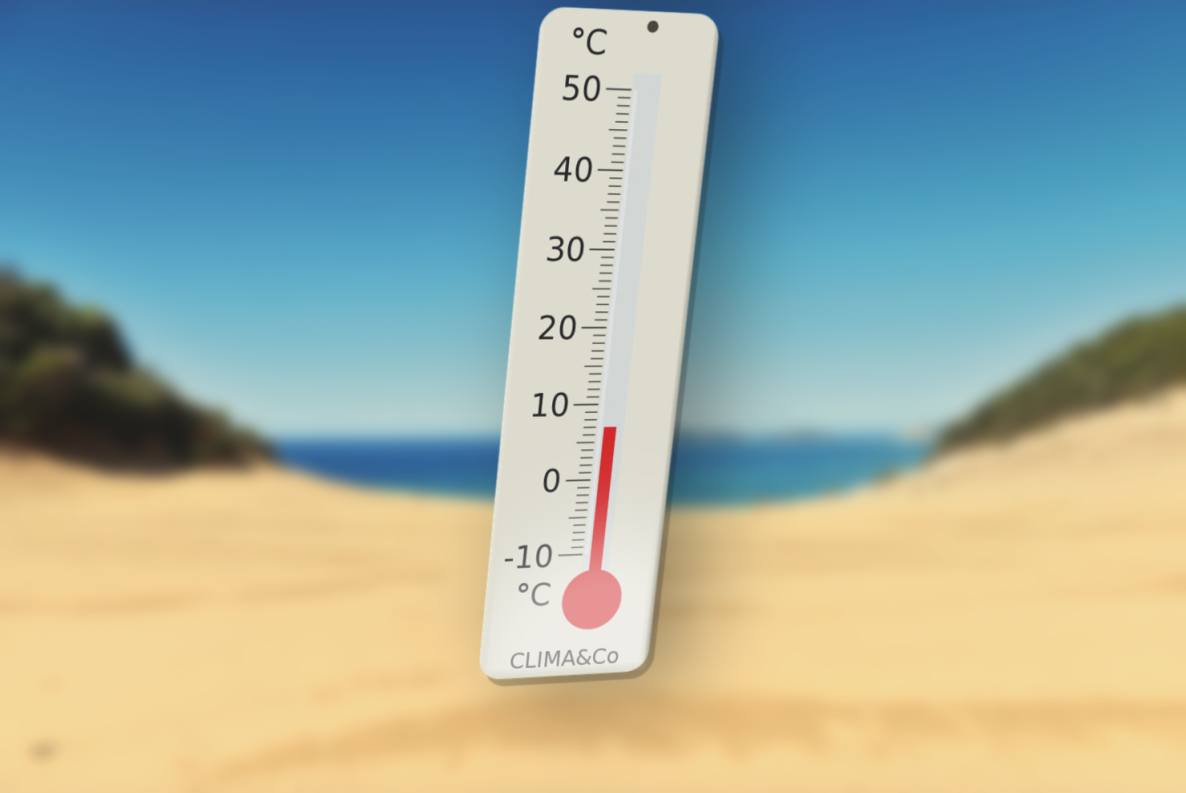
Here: 7 °C
